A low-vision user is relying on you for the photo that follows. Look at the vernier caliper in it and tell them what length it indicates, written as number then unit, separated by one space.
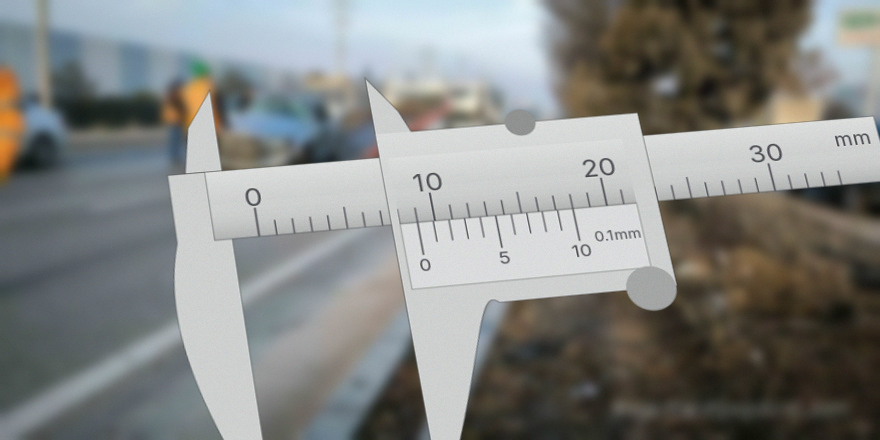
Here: 9.0 mm
